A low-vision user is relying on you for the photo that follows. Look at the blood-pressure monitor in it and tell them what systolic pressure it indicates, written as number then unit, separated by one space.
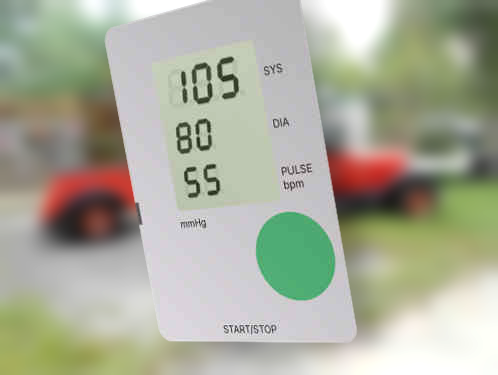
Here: 105 mmHg
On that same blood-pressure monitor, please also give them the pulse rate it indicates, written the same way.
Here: 55 bpm
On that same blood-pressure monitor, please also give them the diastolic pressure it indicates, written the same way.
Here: 80 mmHg
